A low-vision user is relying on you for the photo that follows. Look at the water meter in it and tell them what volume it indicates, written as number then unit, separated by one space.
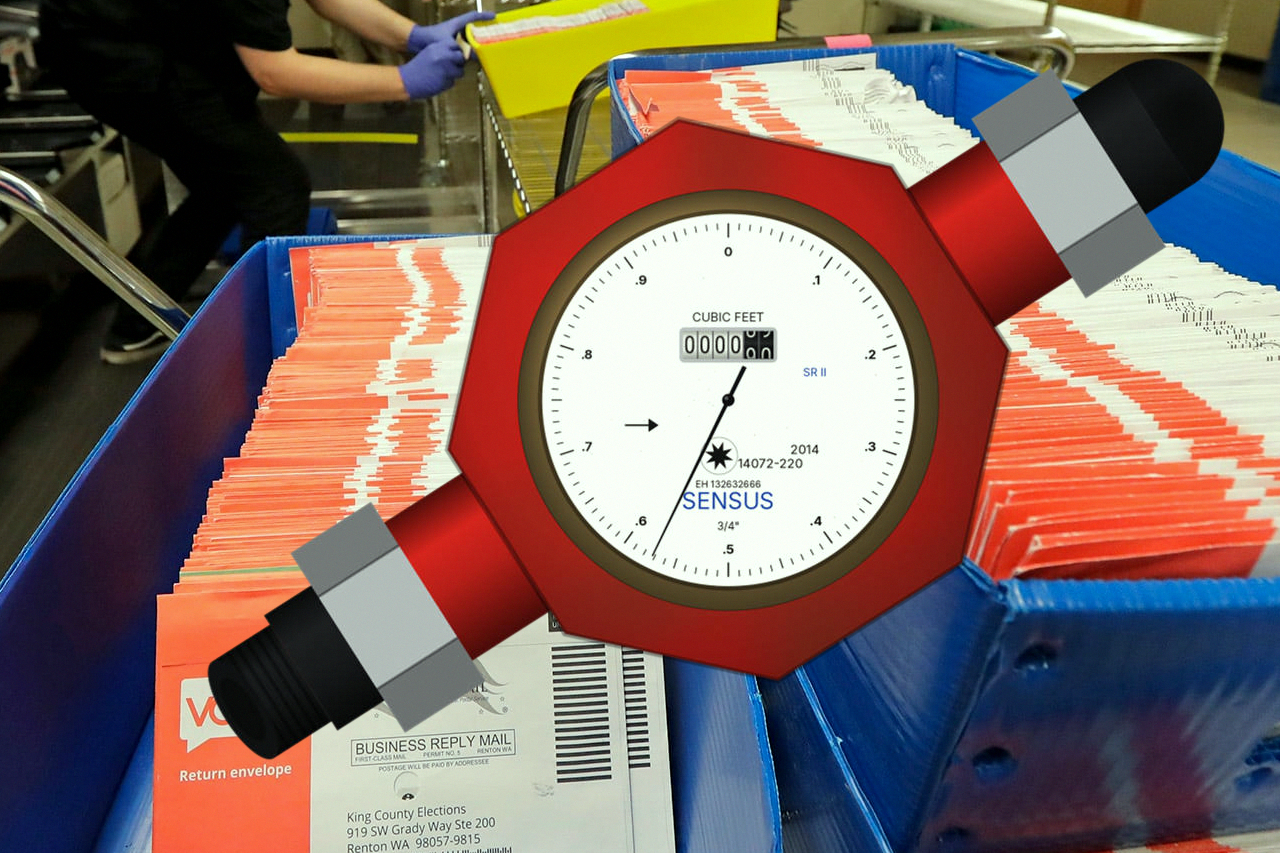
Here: 89.57 ft³
